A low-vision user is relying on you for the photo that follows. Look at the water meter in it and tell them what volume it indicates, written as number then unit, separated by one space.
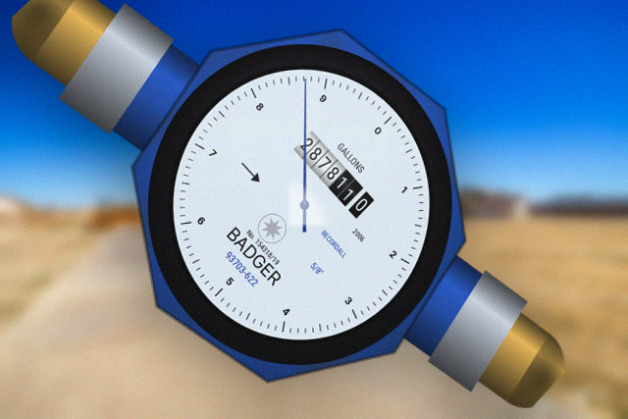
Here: 2878108.7 gal
